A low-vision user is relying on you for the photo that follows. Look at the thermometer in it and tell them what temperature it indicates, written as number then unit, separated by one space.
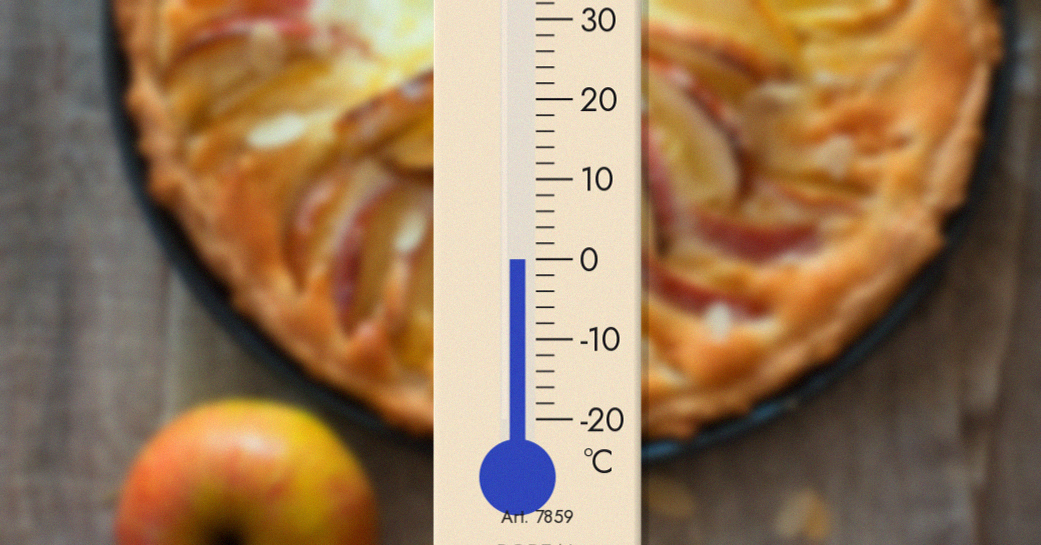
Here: 0 °C
